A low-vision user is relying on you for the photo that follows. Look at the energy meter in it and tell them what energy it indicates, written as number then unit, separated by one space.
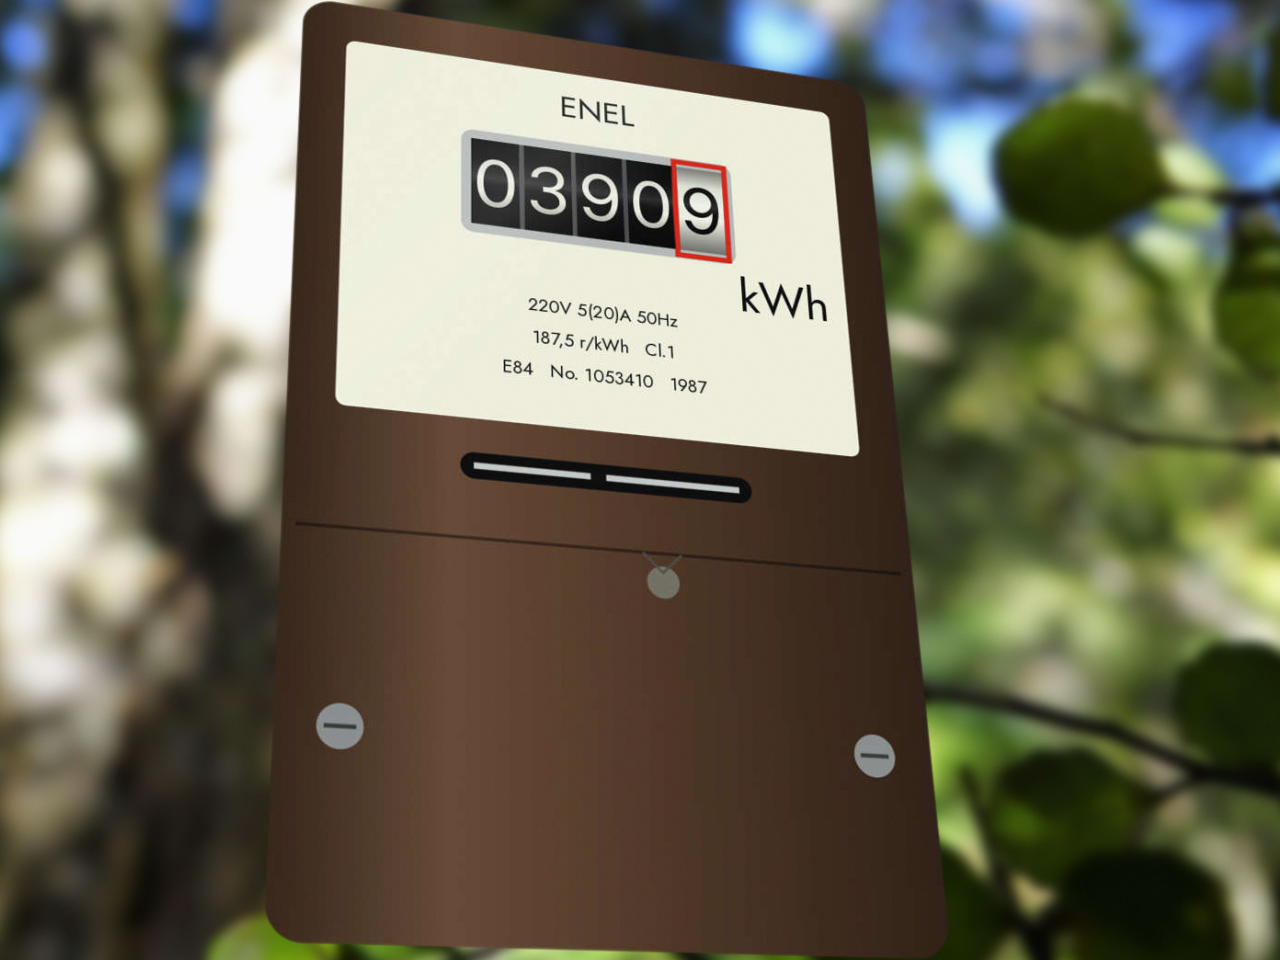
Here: 390.9 kWh
